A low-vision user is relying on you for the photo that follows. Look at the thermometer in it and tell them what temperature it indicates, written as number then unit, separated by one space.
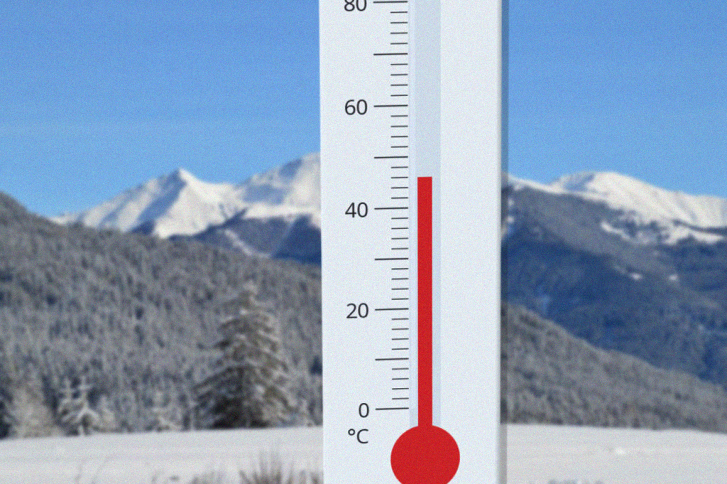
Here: 46 °C
